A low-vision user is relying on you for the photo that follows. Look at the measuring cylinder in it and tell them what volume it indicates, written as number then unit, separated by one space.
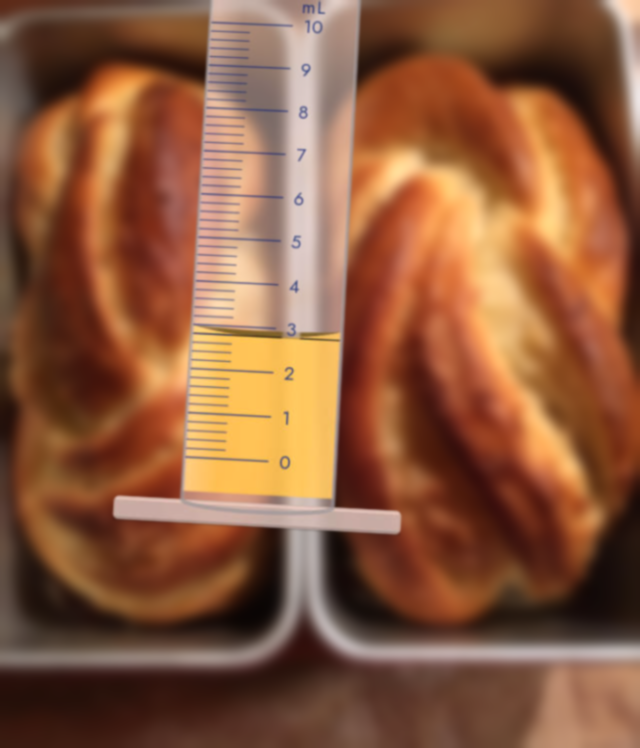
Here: 2.8 mL
